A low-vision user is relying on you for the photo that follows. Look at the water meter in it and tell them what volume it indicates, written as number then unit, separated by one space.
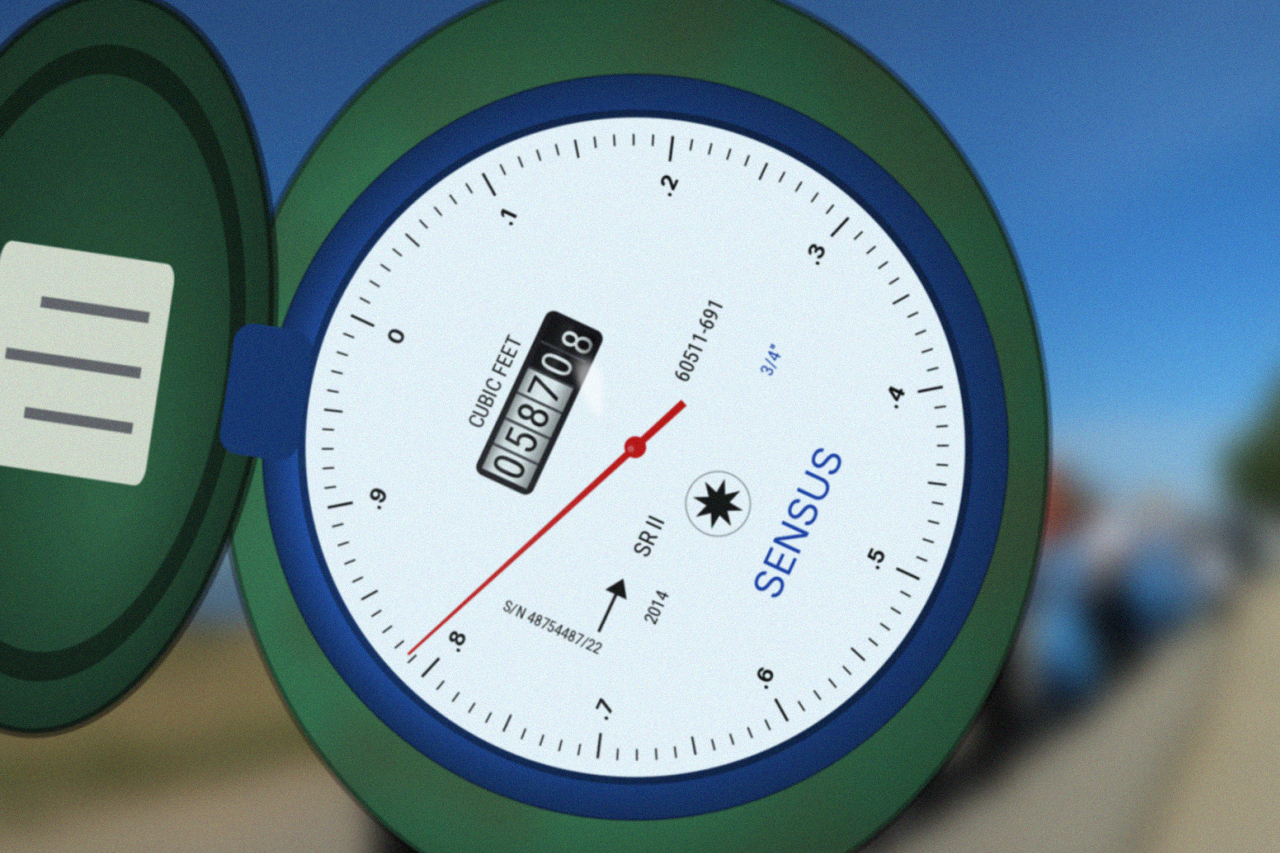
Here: 58707.81 ft³
